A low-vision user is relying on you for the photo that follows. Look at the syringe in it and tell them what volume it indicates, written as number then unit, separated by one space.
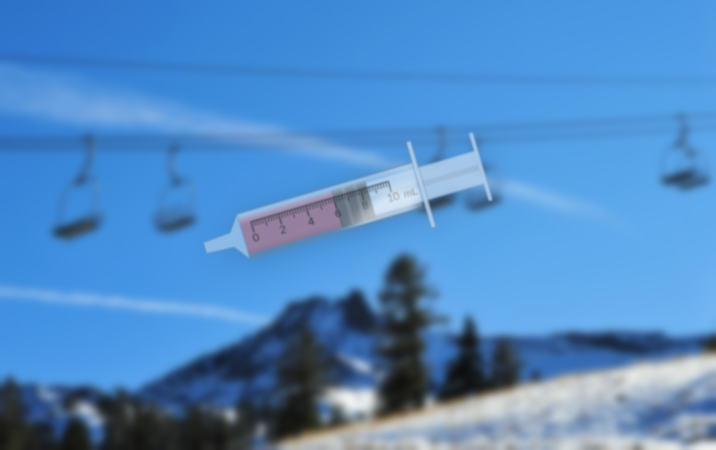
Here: 6 mL
